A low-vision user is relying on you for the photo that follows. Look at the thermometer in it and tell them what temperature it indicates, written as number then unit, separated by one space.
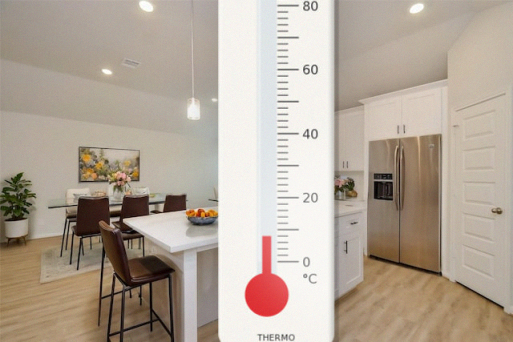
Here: 8 °C
